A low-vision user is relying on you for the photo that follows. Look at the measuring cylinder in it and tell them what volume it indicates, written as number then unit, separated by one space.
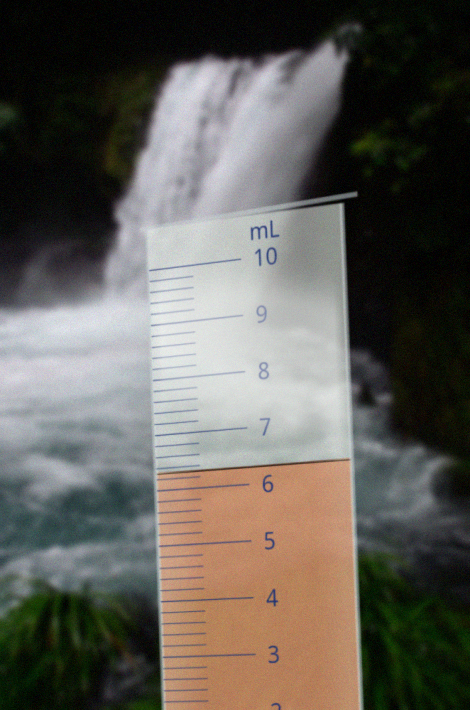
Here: 6.3 mL
